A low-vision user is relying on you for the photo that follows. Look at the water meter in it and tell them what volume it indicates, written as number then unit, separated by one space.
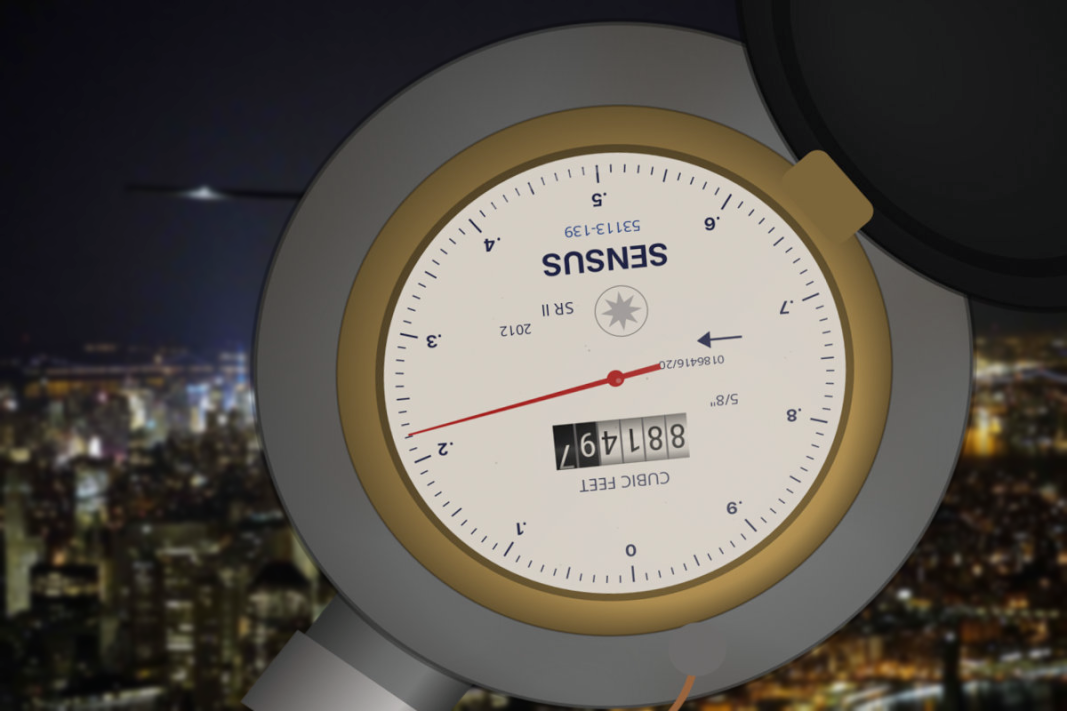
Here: 881497.22 ft³
